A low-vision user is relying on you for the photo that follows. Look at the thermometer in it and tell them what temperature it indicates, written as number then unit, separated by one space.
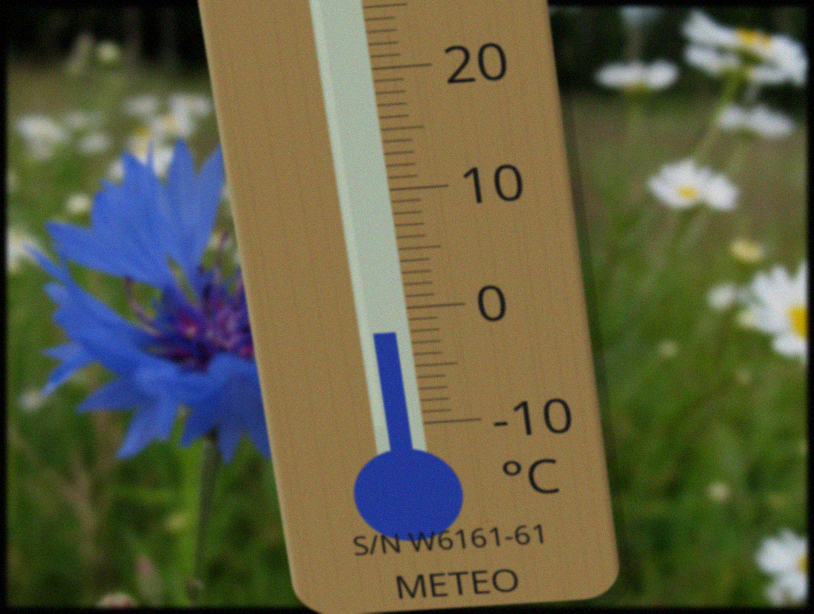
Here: -2 °C
